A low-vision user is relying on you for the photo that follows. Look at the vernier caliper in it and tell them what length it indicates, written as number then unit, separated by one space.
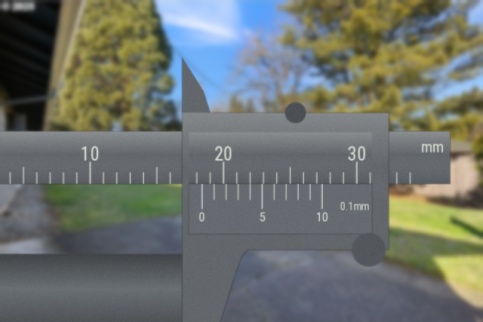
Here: 18.4 mm
